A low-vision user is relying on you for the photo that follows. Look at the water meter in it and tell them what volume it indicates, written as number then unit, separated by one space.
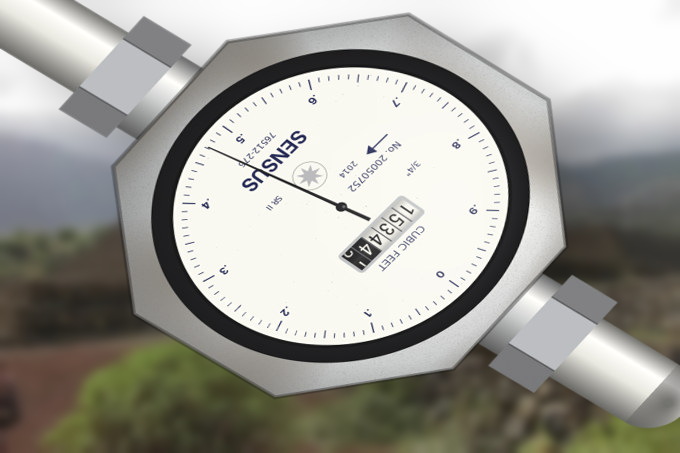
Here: 153441.47 ft³
